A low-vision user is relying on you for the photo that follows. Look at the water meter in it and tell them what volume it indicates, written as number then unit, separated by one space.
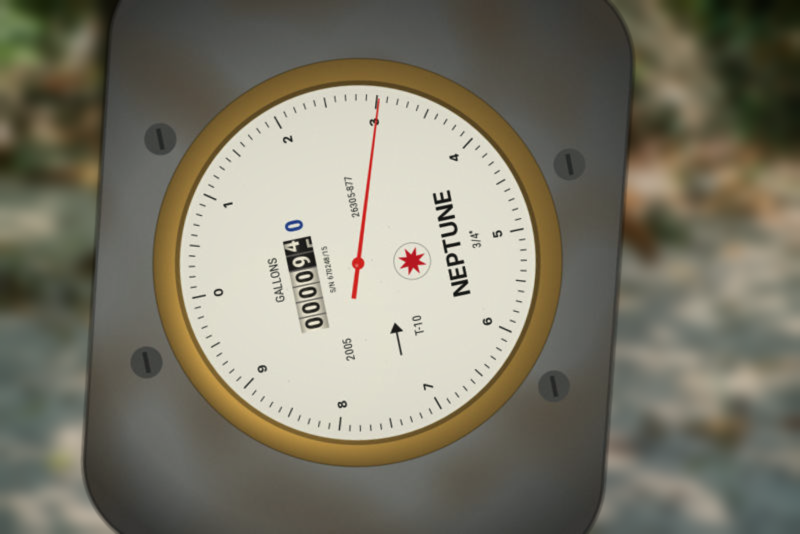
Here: 943.0 gal
